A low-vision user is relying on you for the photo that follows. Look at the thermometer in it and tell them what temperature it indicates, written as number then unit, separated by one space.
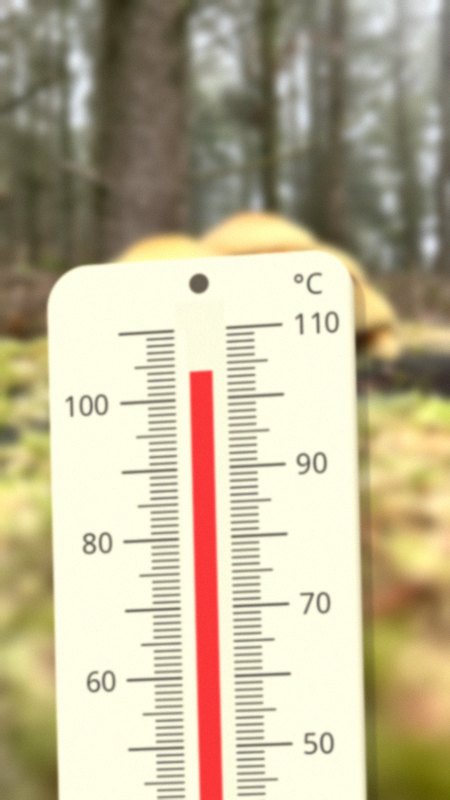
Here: 104 °C
